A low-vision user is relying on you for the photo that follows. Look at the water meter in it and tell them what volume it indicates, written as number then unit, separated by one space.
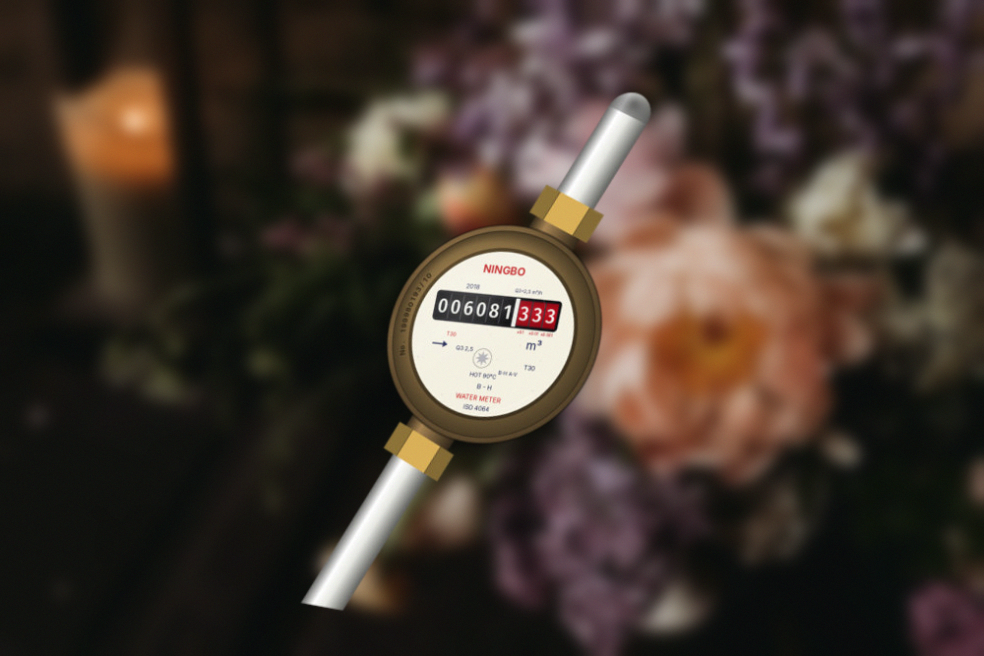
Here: 6081.333 m³
